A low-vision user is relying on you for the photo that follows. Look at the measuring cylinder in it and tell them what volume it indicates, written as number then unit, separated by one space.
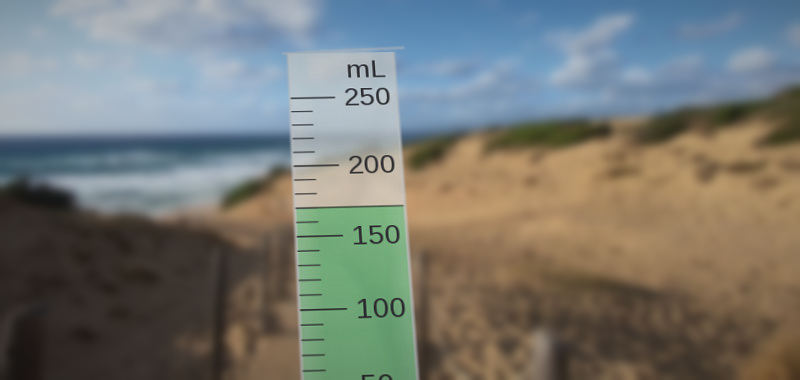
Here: 170 mL
